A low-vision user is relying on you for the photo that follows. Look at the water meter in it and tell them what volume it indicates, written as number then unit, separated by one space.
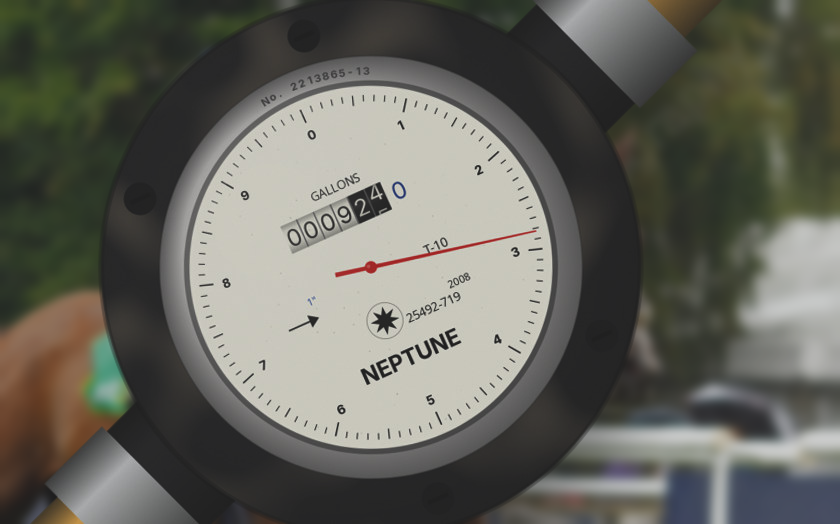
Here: 9242.8 gal
